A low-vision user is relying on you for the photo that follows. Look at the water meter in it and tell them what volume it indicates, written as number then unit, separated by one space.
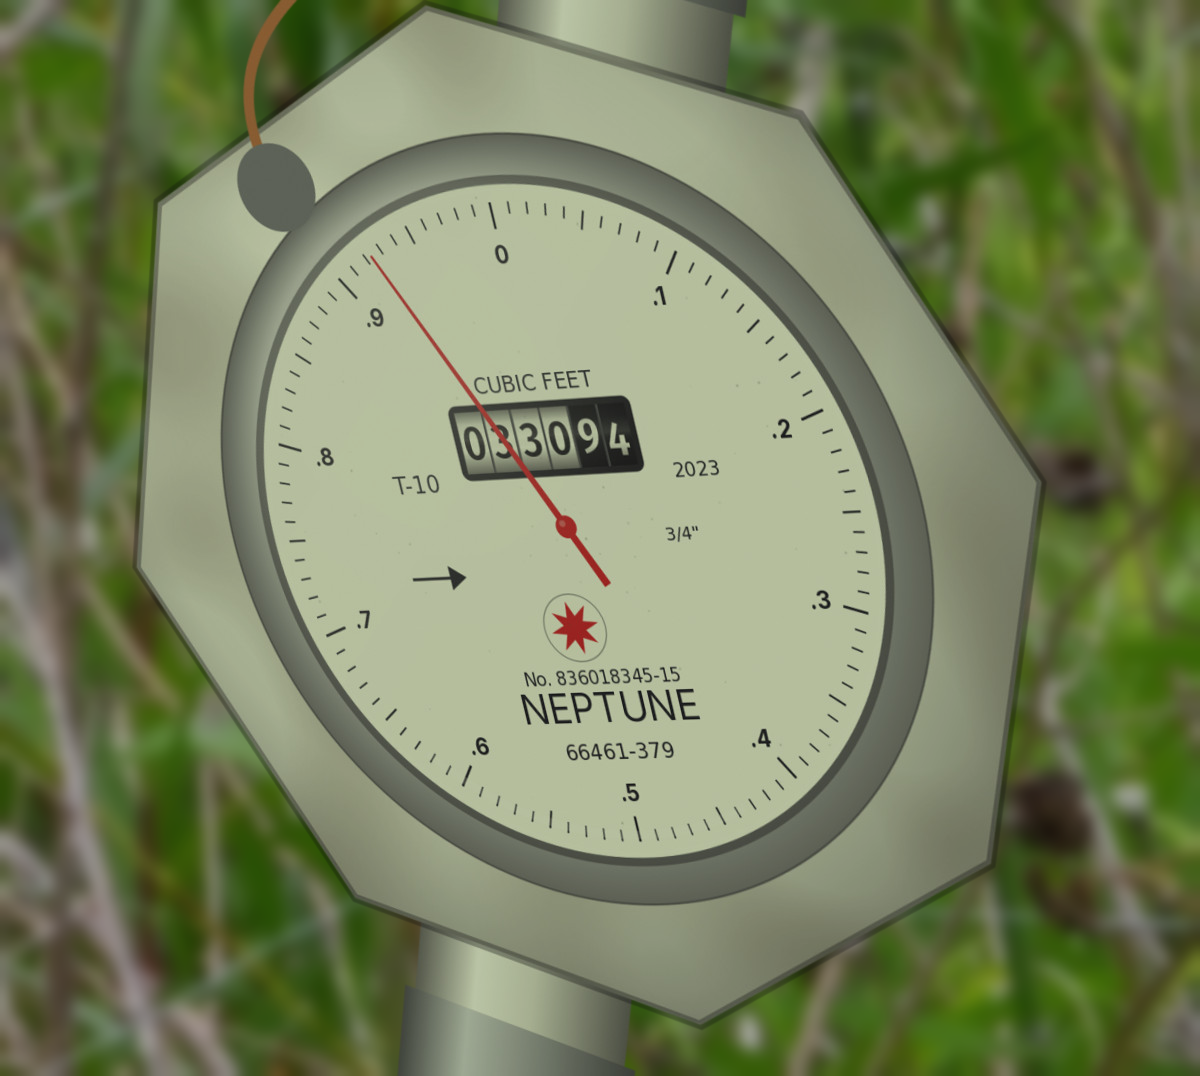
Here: 33093.92 ft³
